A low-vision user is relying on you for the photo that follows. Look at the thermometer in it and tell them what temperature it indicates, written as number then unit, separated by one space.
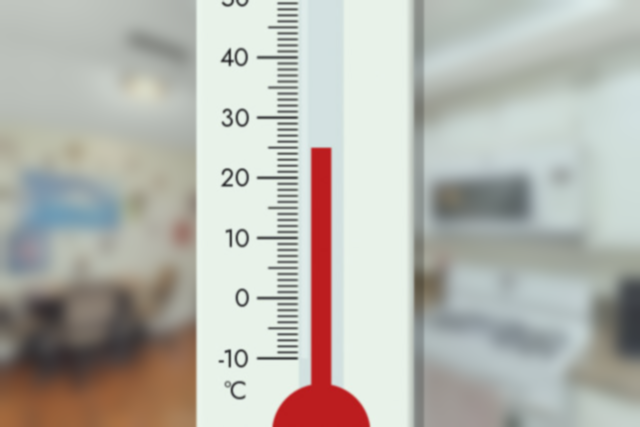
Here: 25 °C
